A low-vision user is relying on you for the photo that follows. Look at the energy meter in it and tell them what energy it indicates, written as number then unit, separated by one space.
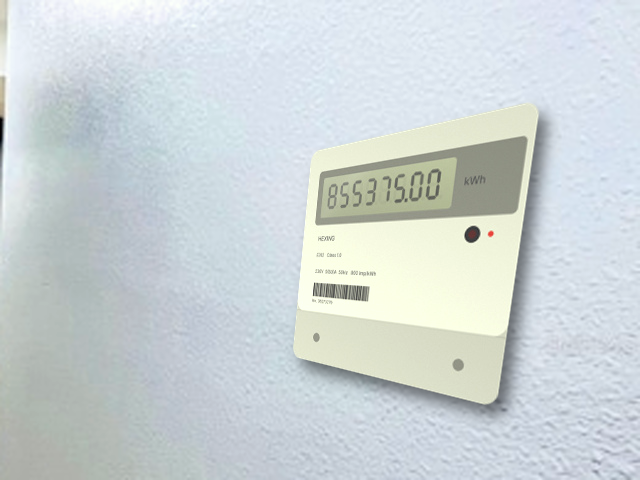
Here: 855375.00 kWh
